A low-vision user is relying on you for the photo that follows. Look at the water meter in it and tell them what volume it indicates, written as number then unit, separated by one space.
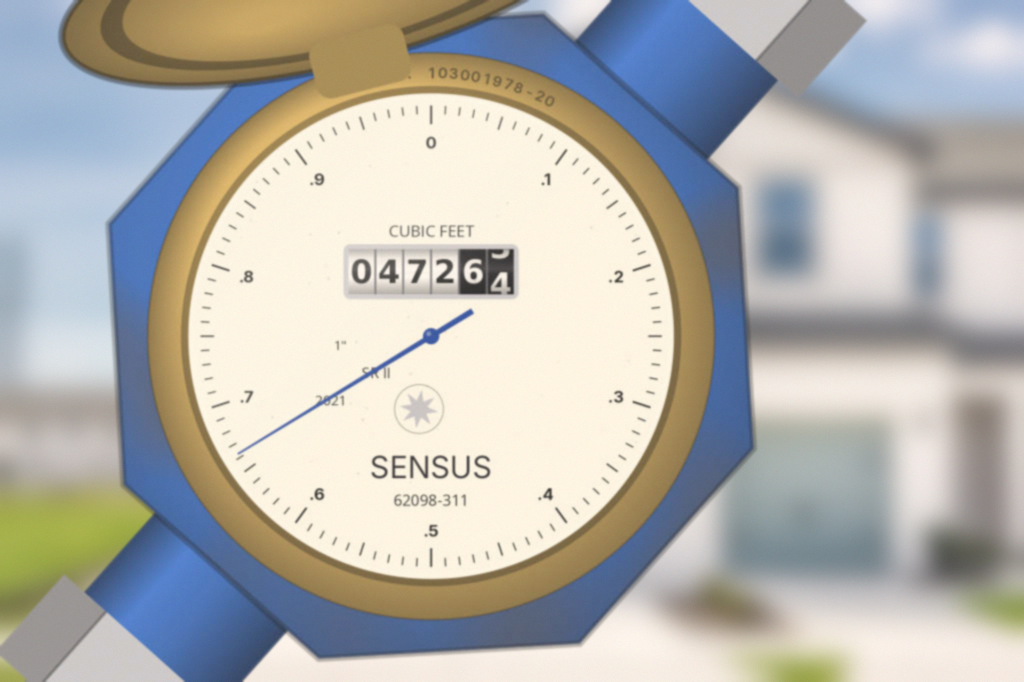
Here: 47263.66 ft³
